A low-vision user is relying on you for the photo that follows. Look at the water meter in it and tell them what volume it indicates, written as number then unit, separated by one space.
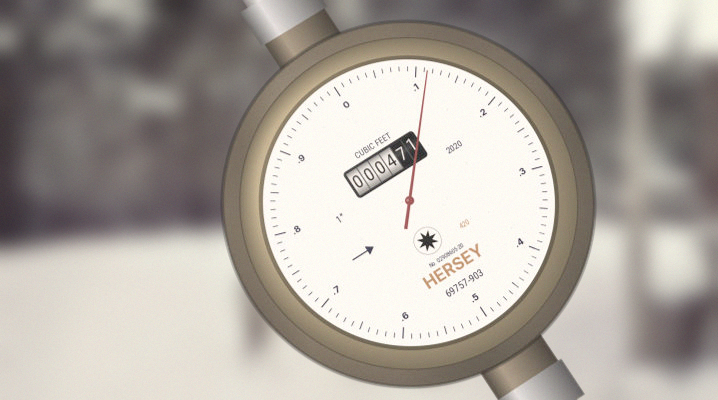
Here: 471.11 ft³
